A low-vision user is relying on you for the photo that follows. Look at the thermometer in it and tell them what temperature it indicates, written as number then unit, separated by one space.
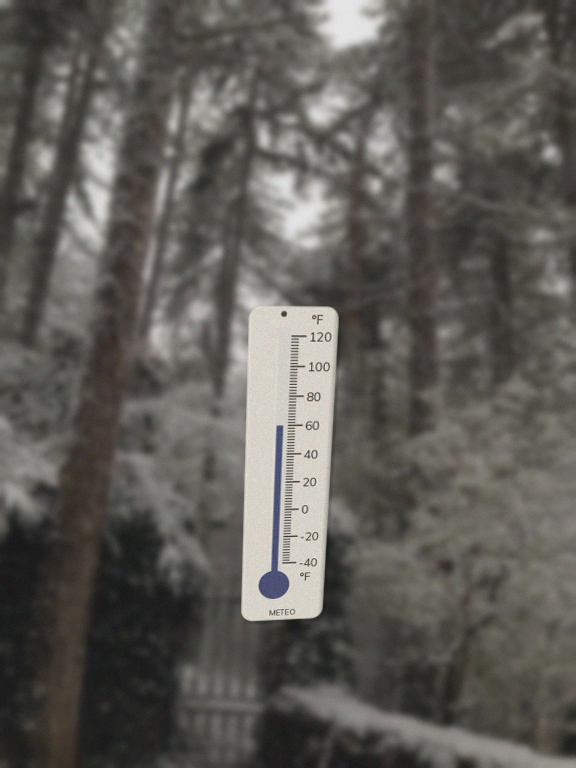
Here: 60 °F
